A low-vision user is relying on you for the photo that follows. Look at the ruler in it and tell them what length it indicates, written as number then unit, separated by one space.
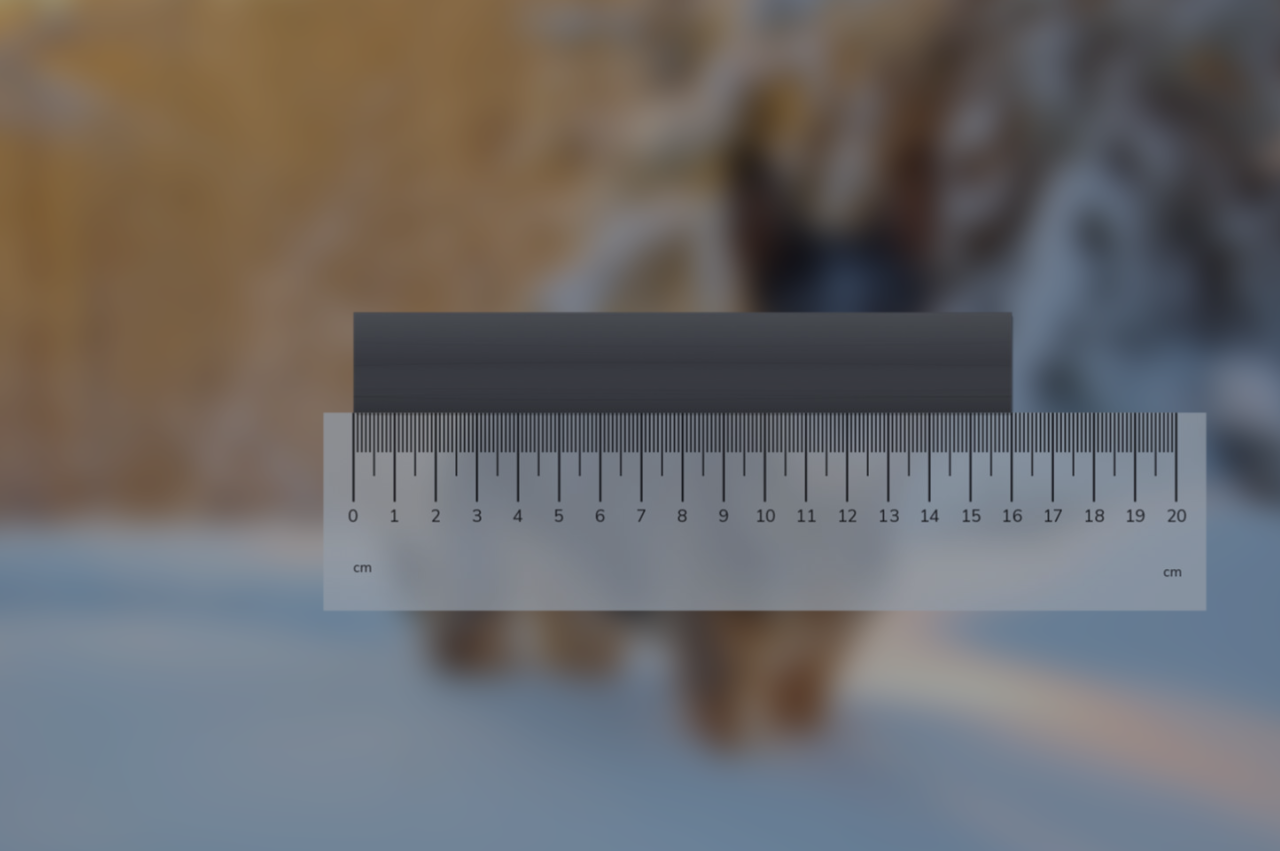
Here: 16 cm
